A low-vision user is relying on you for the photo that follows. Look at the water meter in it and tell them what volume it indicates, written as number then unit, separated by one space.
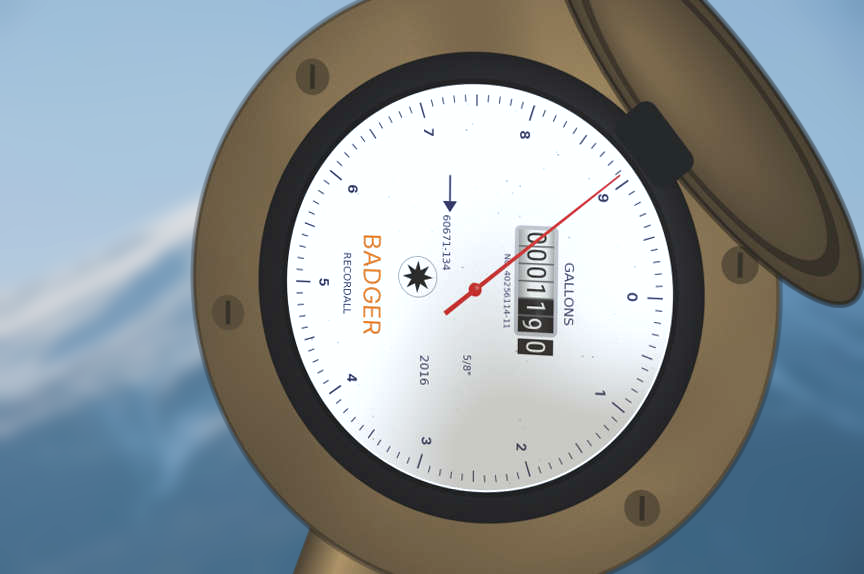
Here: 1188.9 gal
